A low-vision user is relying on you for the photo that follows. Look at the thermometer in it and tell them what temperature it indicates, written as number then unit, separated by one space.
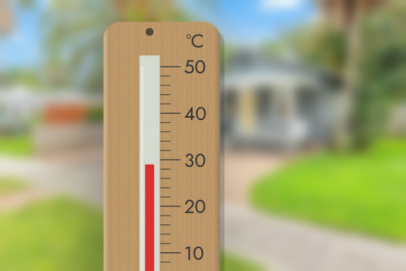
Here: 29 °C
